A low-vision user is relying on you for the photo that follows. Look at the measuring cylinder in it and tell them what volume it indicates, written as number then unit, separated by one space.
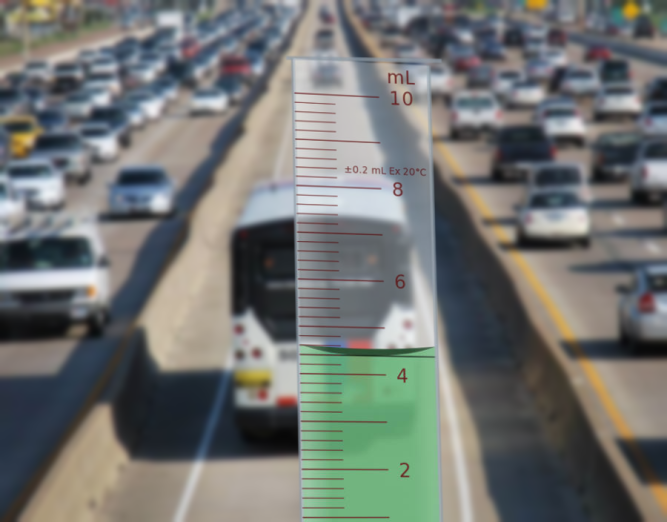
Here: 4.4 mL
